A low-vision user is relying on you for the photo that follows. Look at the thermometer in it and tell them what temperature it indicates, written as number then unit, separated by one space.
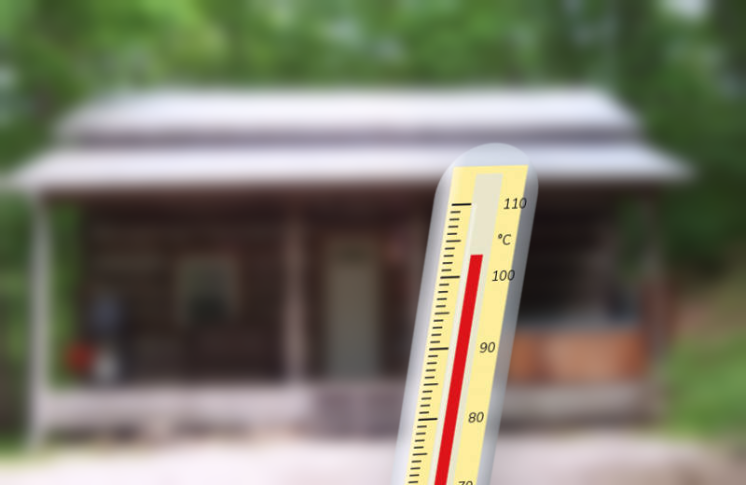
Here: 103 °C
